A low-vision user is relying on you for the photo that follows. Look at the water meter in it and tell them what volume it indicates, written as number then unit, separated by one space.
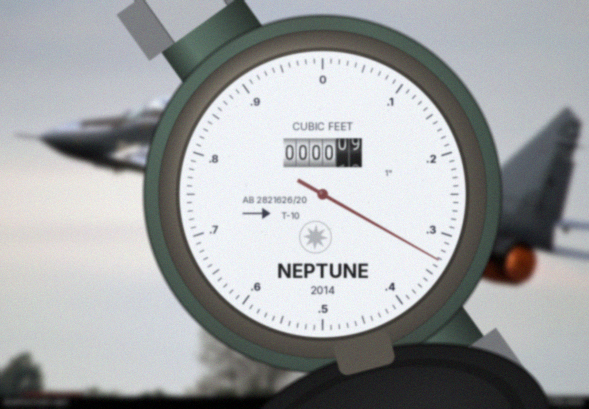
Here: 9.33 ft³
